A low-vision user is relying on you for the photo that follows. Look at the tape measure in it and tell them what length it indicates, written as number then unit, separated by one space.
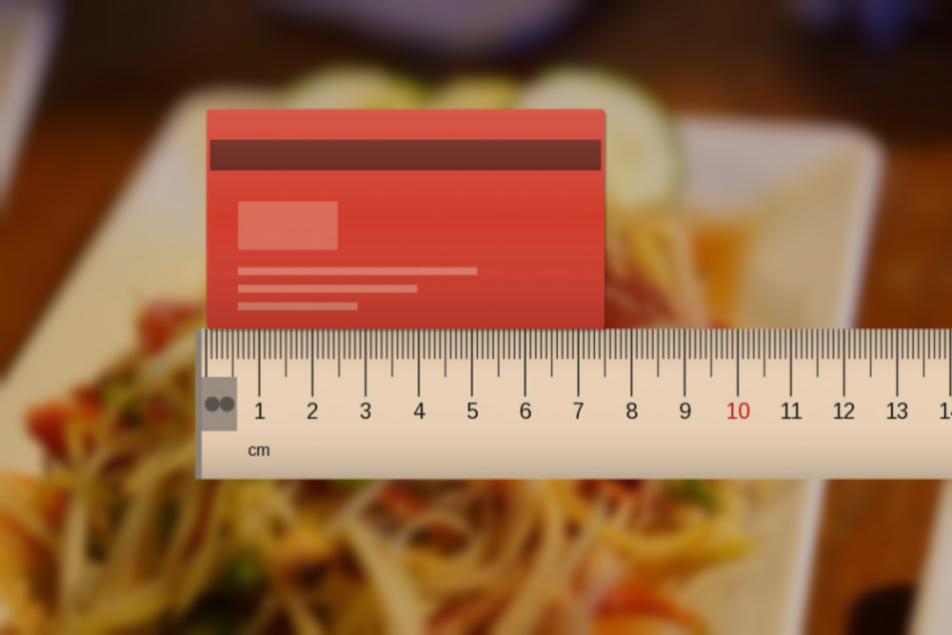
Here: 7.5 cm
